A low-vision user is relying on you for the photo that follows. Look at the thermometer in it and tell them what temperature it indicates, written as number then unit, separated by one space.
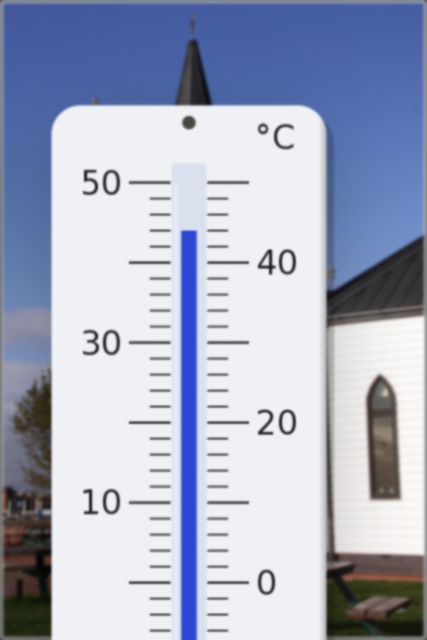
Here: 44 °C
